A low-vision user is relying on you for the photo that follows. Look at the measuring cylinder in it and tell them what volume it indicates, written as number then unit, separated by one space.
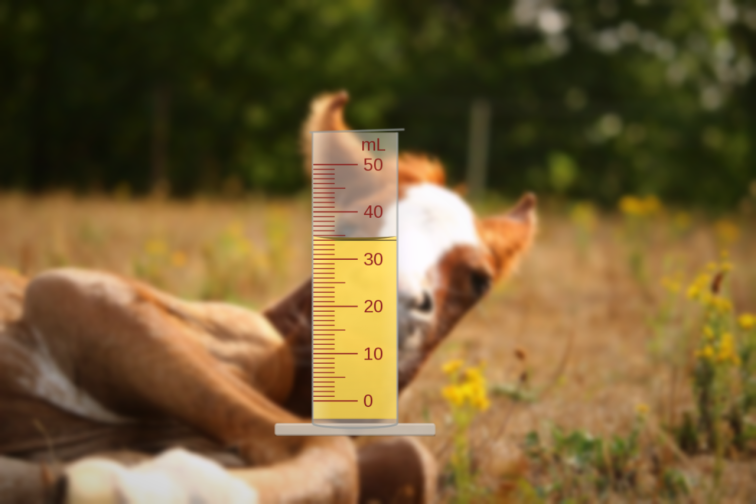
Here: 34 mL
